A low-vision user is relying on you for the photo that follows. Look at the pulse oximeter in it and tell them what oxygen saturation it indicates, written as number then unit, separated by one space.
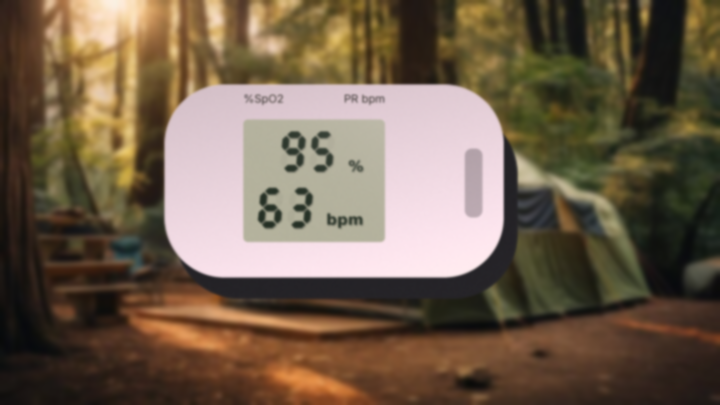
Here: 95 %
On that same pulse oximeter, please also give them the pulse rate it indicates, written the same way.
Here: 63 bpm
